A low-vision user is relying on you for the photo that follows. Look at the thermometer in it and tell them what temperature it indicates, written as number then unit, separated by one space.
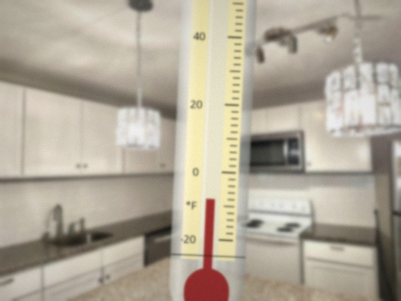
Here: -8 °F
